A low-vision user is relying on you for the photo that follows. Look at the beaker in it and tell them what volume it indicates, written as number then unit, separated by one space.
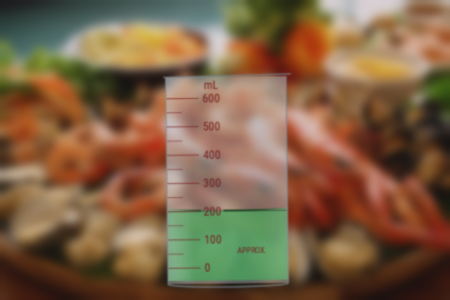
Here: 200 mL
